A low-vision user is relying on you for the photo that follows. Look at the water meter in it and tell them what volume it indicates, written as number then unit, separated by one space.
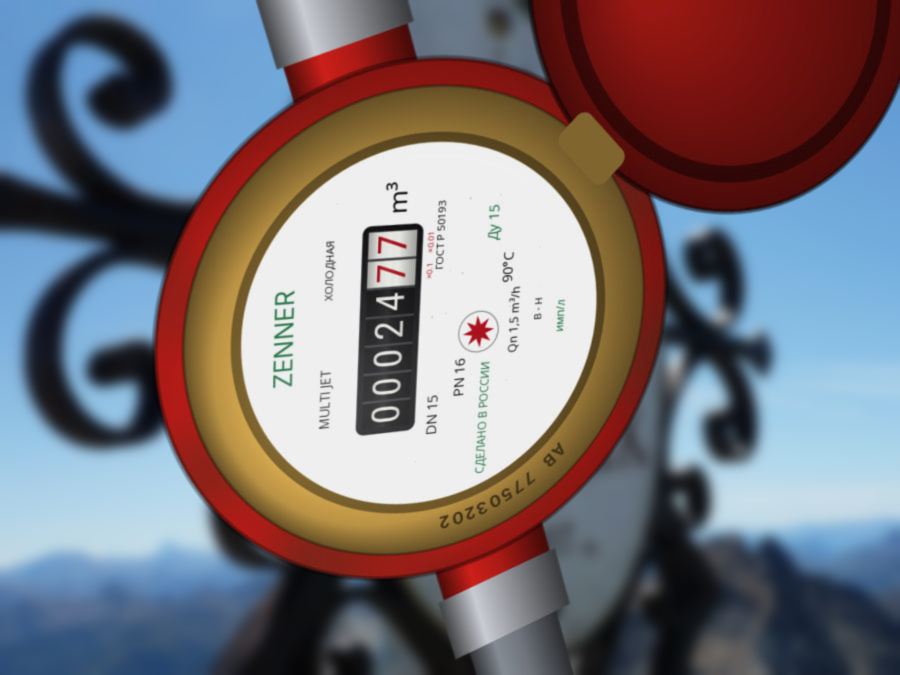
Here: 24.77 m³
